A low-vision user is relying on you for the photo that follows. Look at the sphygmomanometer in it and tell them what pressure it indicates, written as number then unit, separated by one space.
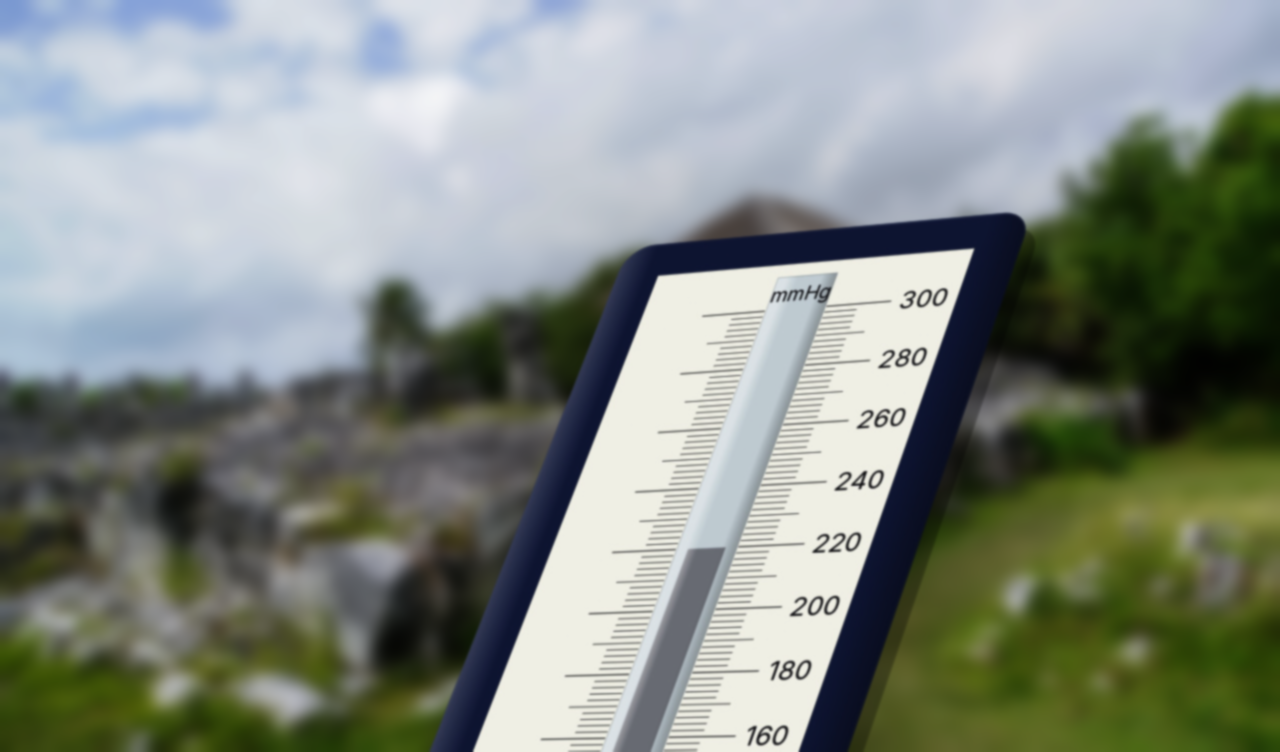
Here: 220 mmHg
